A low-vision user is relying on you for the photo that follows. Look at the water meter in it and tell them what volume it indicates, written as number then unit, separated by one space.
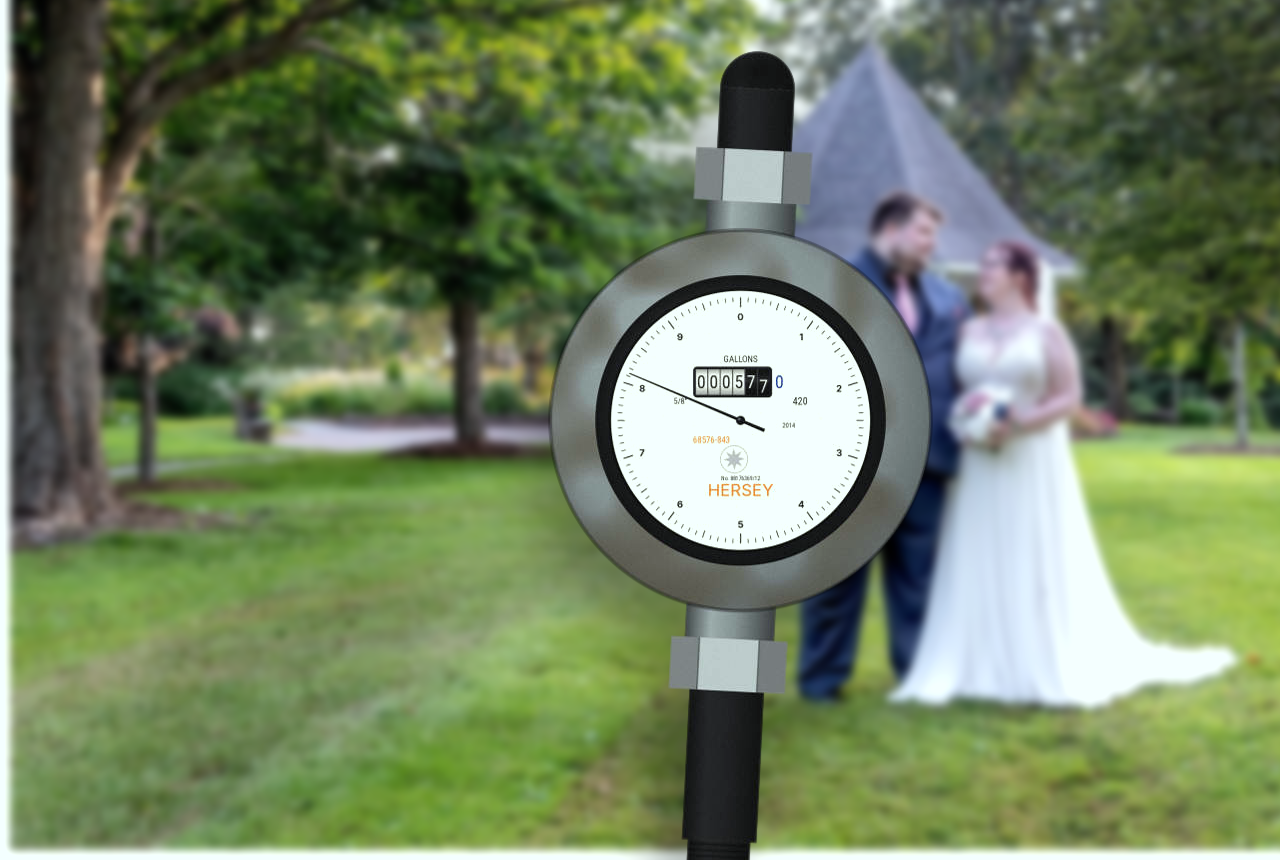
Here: 5768.1 gal
